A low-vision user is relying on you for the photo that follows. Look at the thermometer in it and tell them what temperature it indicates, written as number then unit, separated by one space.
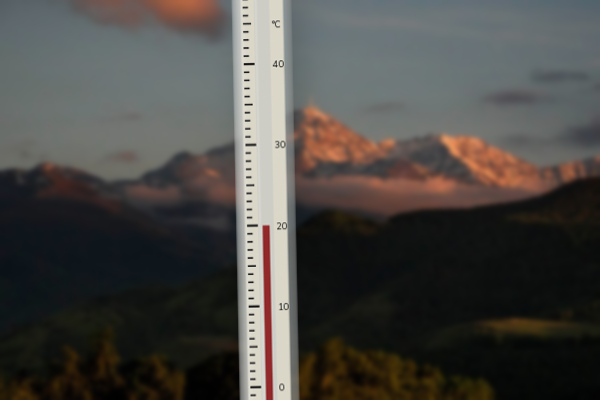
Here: 20 °C
